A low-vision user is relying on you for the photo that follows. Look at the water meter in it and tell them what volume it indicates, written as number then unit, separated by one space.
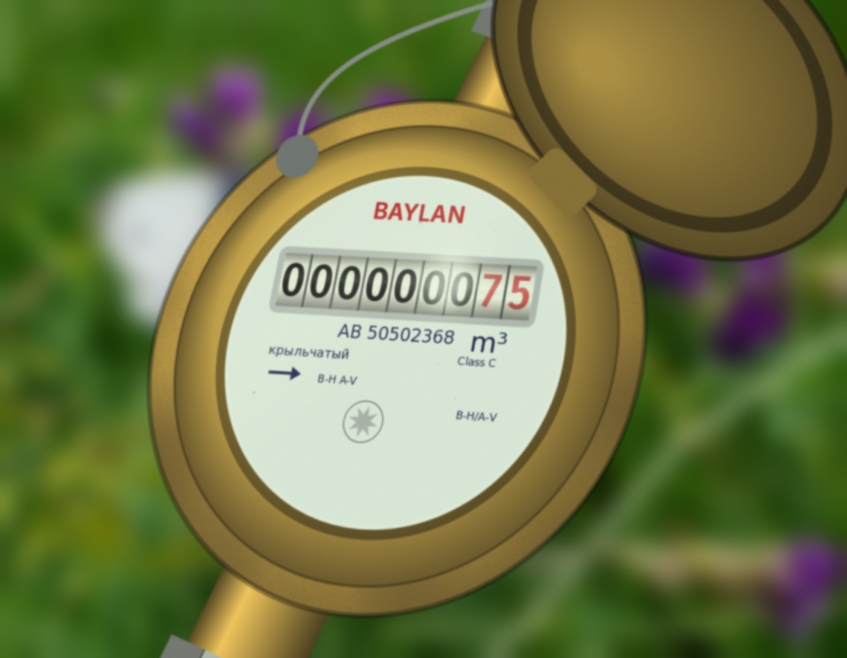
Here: 0.75 m³
